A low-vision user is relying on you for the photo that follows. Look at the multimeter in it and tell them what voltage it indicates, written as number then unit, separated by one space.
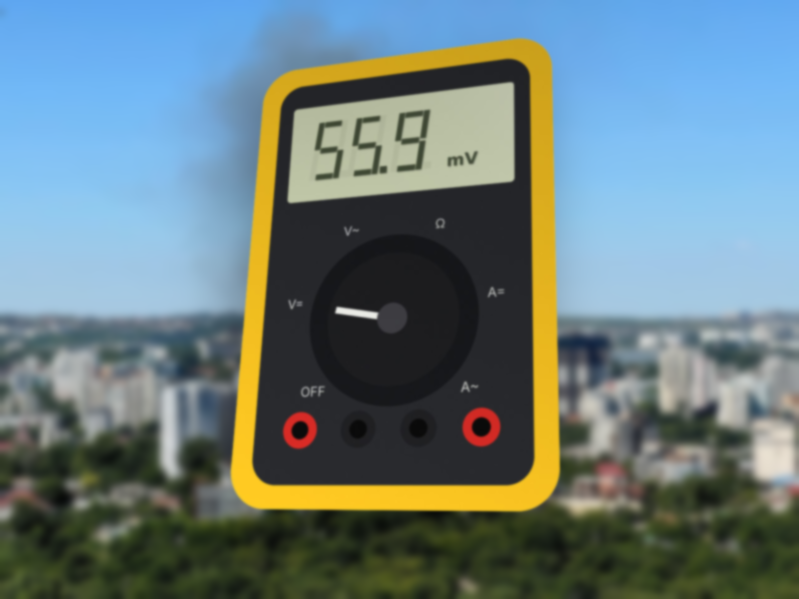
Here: 55.9 mV
